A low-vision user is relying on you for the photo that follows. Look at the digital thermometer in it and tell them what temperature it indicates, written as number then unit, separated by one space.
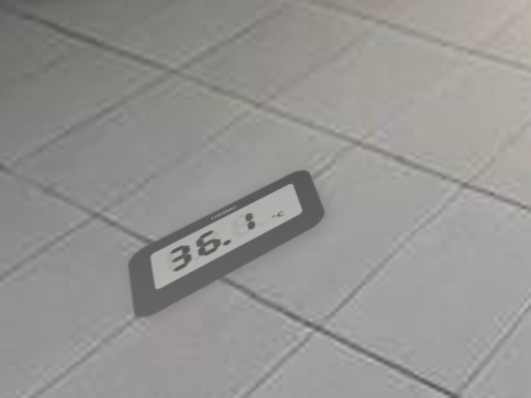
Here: 36.1 °C
